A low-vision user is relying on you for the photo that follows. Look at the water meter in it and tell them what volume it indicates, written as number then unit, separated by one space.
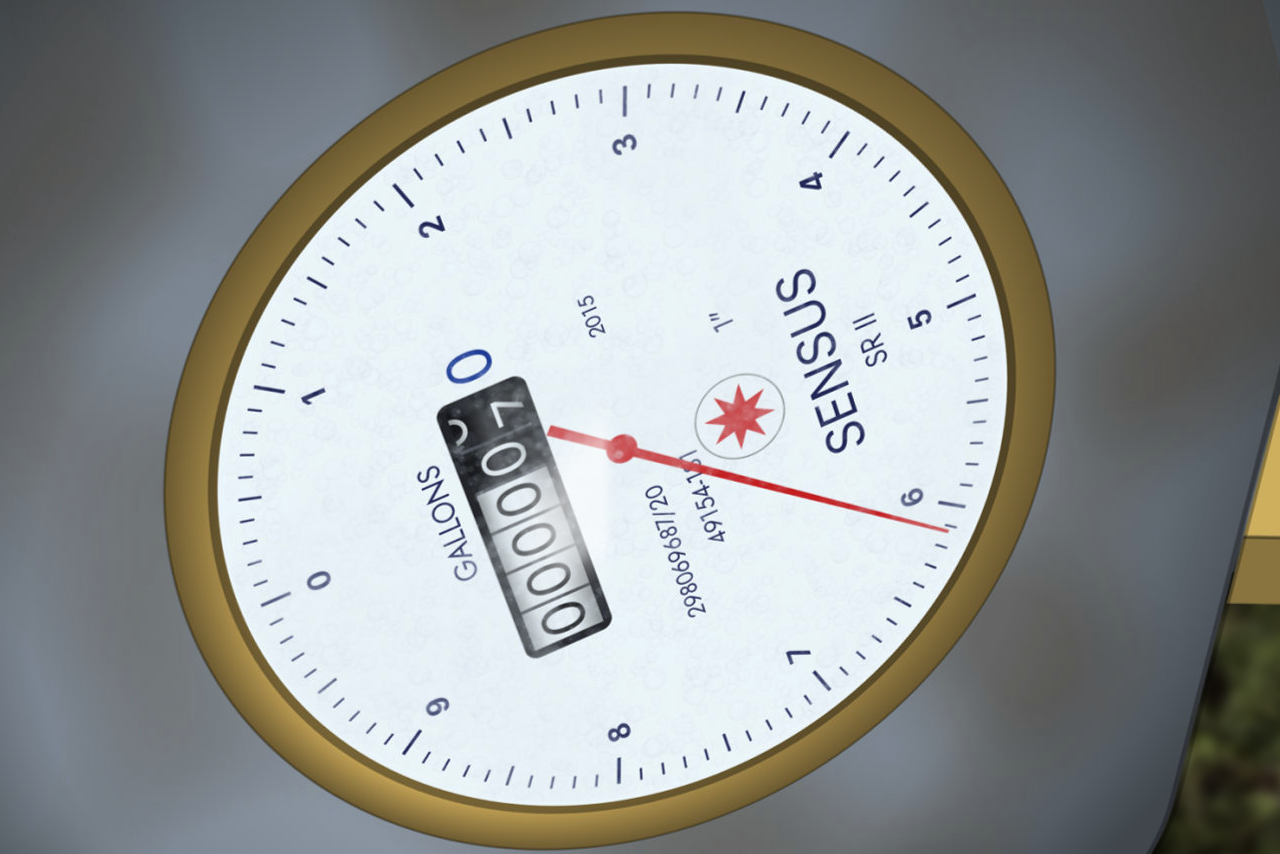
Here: 66.1 gal
